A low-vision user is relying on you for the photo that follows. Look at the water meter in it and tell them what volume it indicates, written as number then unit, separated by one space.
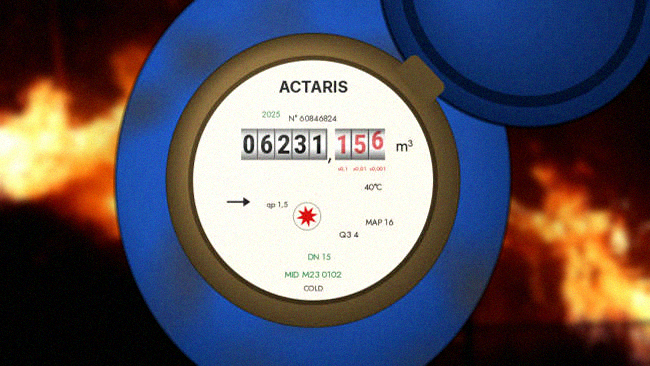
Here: 6231.156 m³
